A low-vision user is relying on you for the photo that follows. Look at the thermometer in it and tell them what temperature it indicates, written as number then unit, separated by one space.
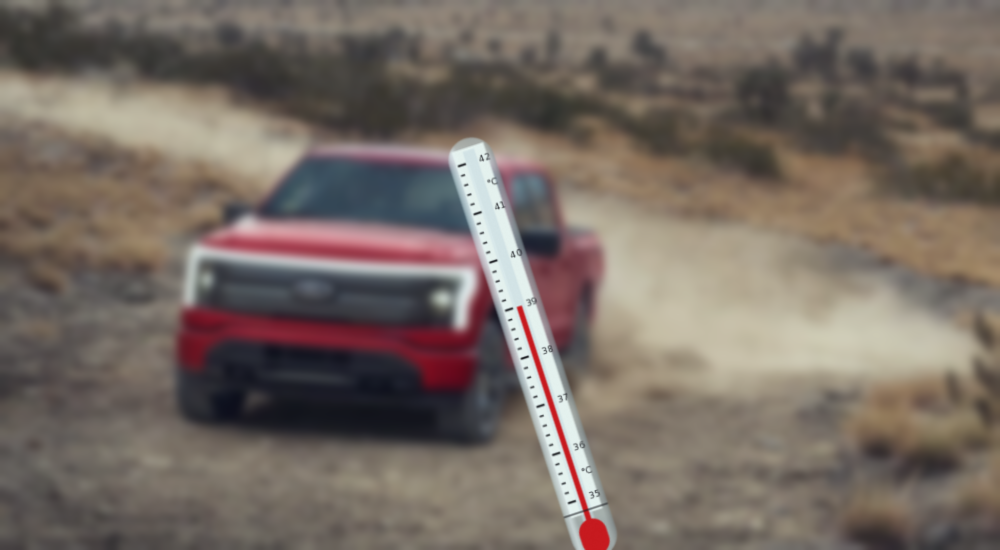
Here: 39 °C
